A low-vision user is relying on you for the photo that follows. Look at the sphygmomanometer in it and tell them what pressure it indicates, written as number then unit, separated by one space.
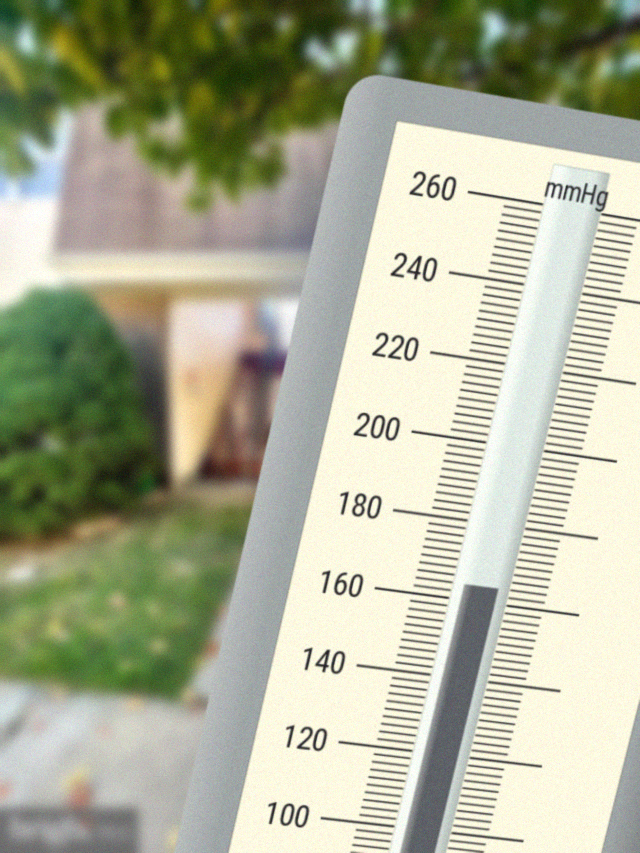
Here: 164 mmHg
